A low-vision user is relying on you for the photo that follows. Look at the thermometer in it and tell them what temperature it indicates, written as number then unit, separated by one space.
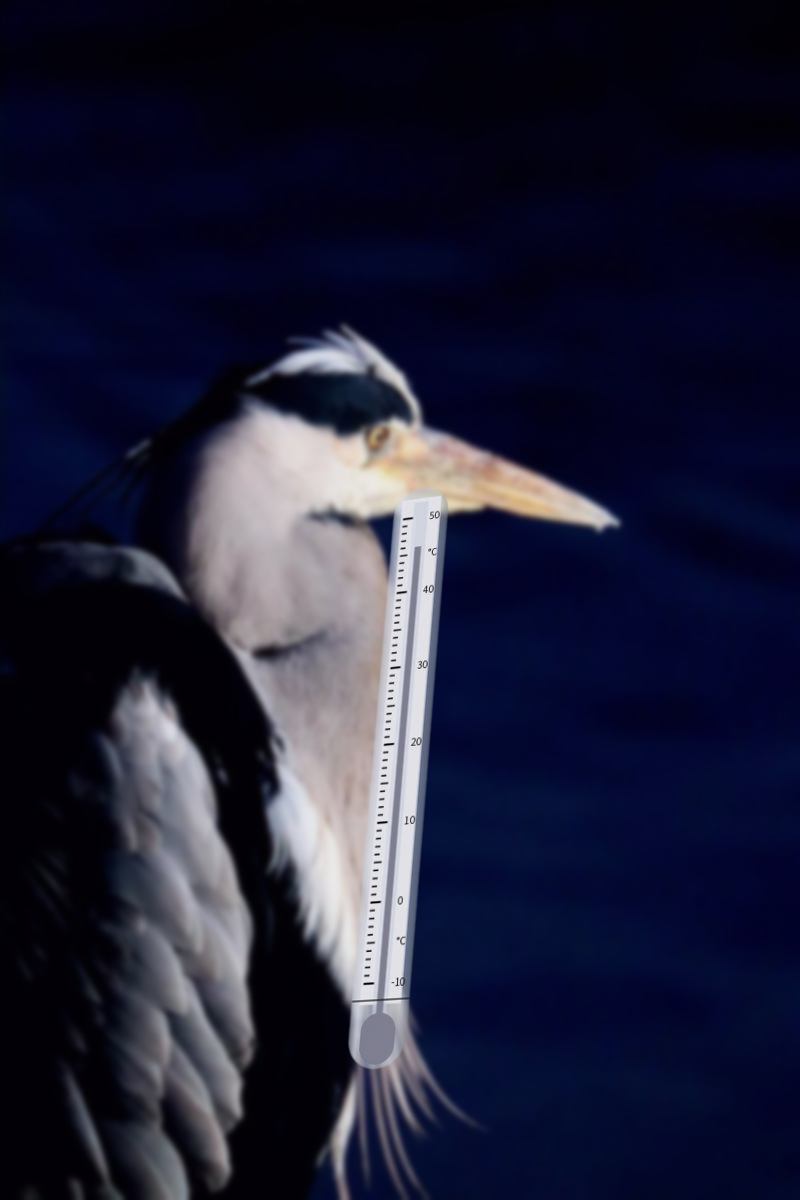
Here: 46 °C
